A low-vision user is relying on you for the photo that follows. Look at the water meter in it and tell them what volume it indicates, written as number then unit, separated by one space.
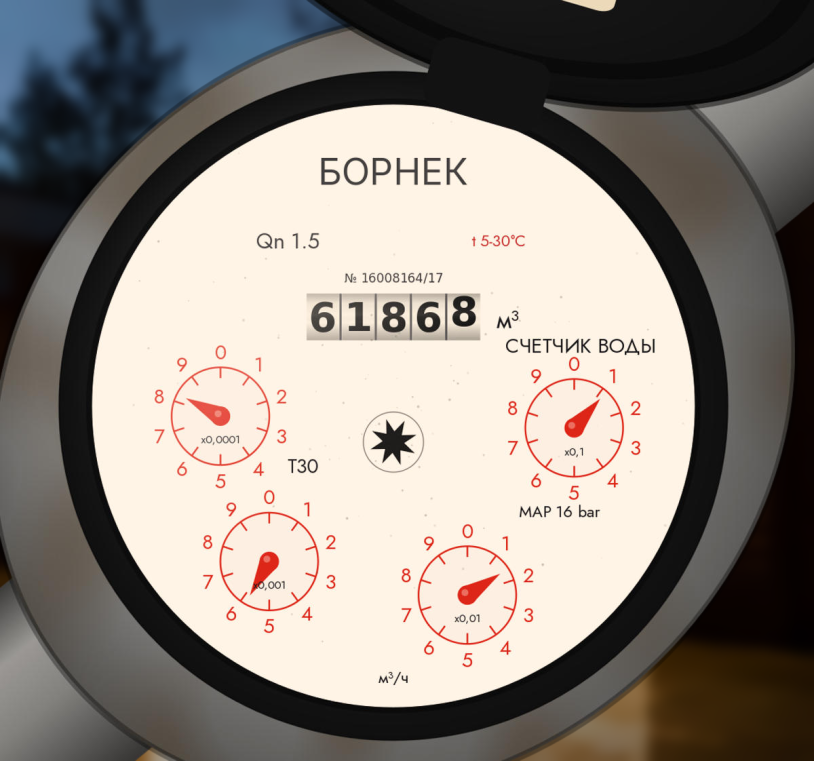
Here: 61868.1158 m³
